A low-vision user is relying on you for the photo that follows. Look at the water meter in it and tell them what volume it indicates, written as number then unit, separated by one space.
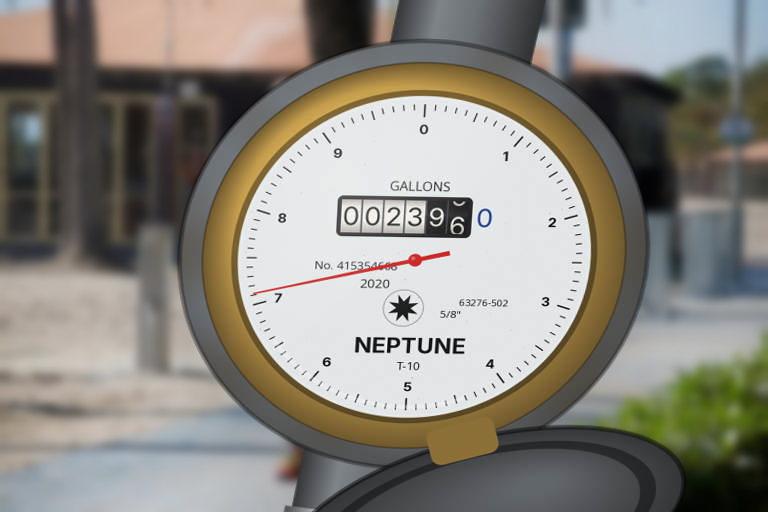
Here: 23957.1 gal
